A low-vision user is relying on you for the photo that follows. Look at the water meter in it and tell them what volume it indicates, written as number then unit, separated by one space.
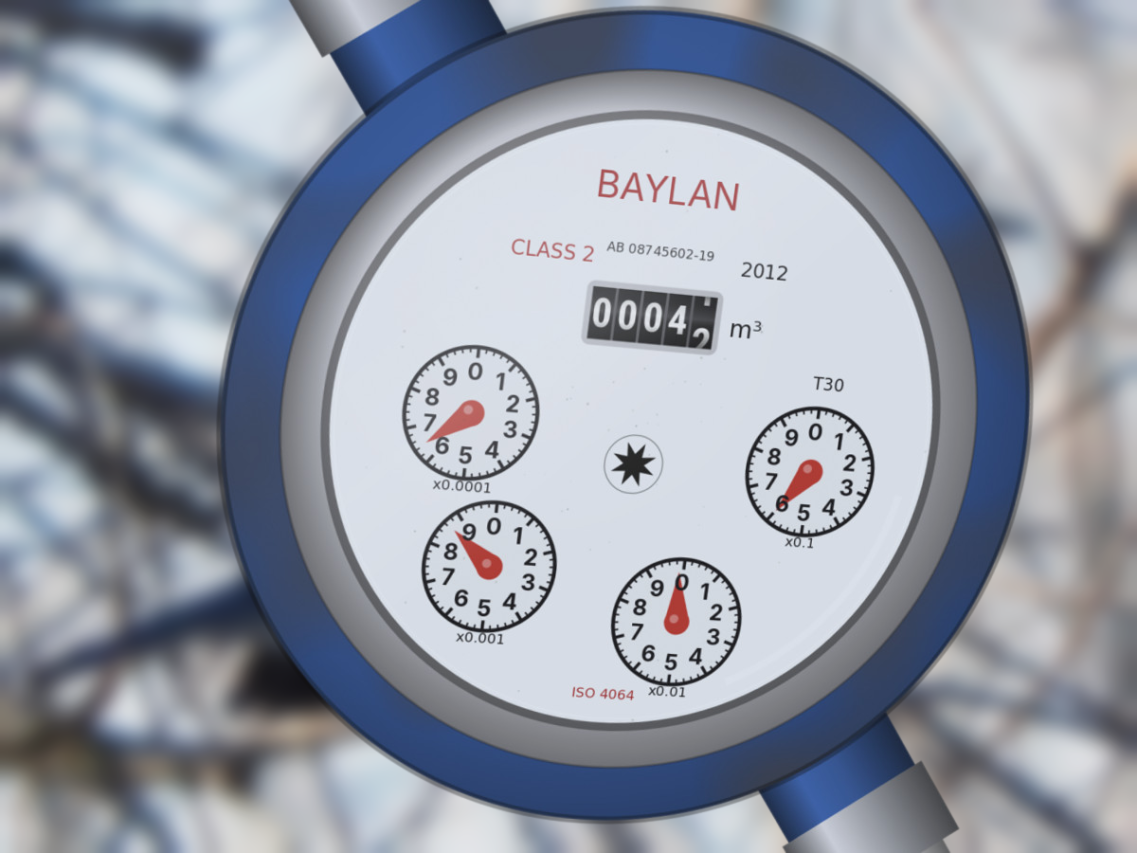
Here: 41.5986 m³
